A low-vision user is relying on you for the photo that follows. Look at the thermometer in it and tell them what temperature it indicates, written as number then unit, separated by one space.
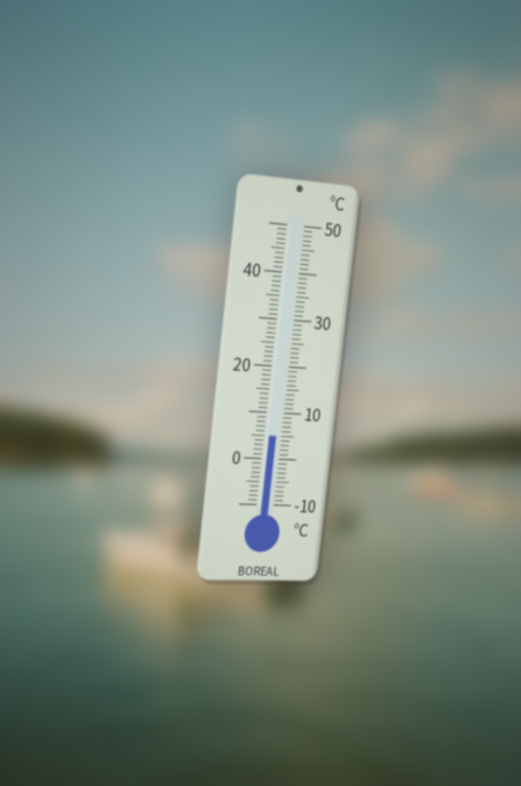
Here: 5 °C
